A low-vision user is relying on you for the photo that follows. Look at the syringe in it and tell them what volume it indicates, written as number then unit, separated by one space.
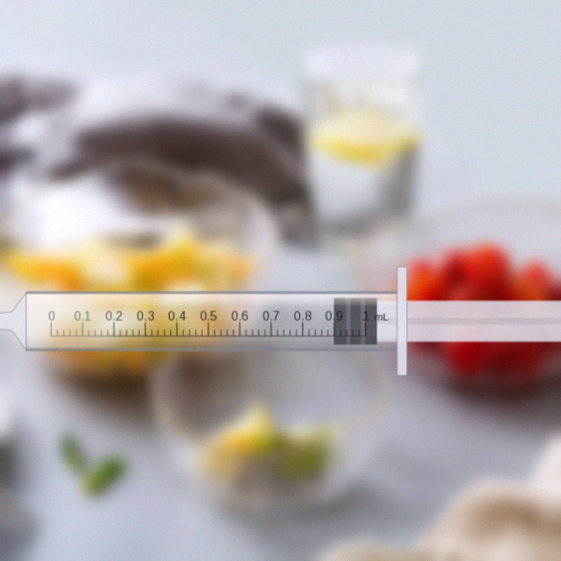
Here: 0.9 mL
